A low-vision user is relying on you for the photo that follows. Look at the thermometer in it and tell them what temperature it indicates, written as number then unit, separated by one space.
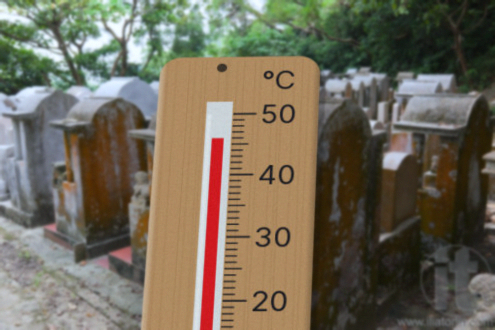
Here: 46 °C
